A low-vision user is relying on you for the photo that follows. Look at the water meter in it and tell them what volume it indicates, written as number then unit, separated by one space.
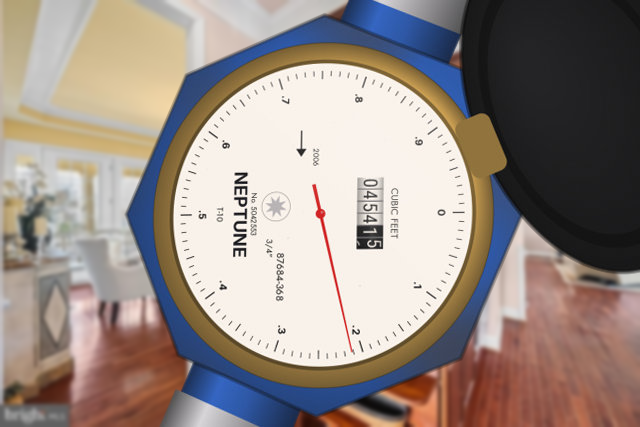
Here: 45415.21 ft³
